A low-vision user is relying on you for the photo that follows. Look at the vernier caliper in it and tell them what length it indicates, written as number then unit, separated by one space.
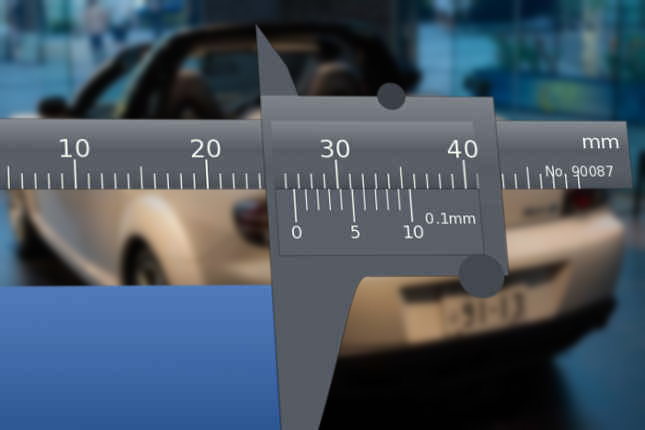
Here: 26.6 mm
